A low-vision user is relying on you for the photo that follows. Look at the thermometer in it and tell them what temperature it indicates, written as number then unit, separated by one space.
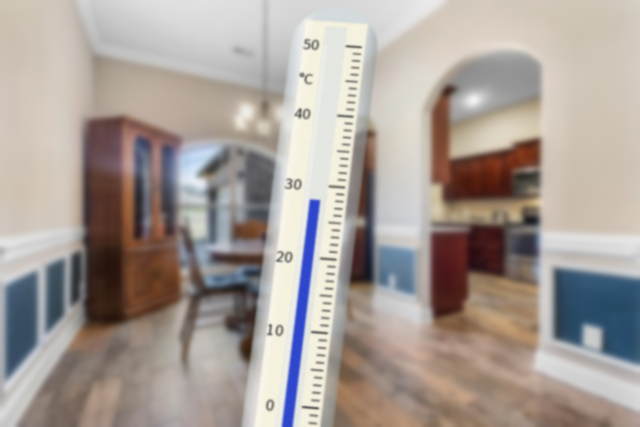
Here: 28 °C
